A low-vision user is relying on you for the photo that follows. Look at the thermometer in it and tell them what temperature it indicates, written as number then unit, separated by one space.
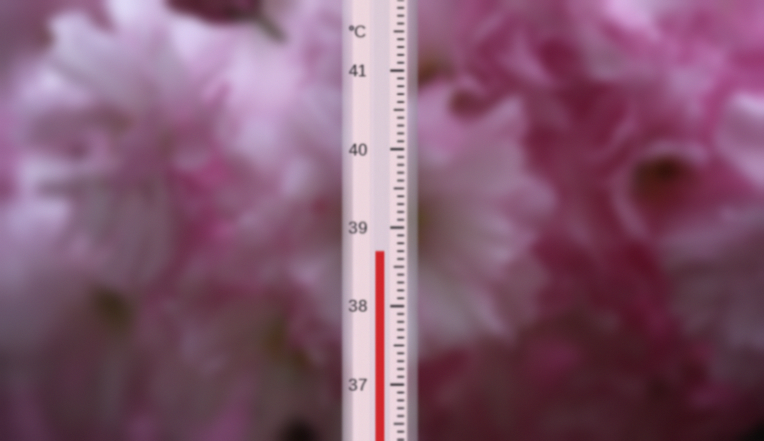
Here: 38.7 °C
